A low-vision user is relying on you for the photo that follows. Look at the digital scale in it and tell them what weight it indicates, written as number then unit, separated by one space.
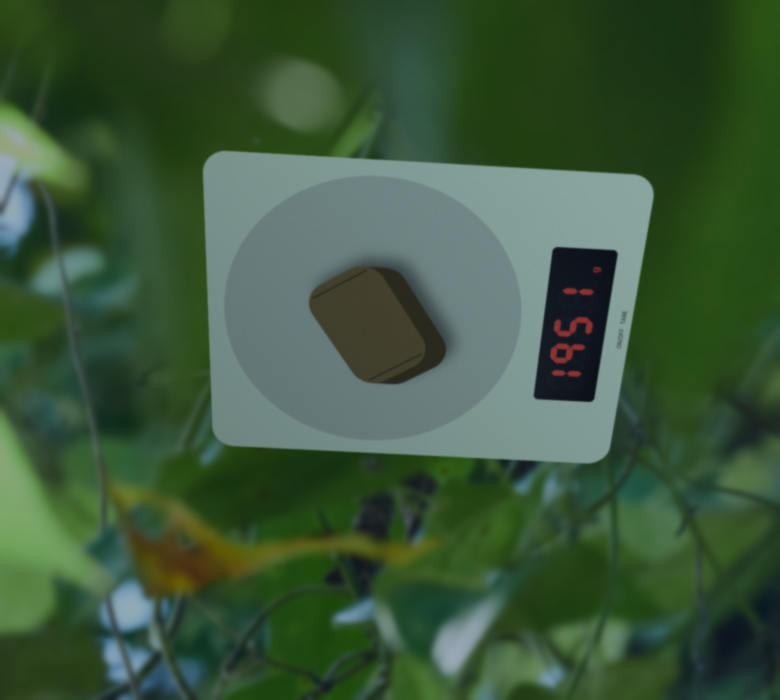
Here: 1951 g
